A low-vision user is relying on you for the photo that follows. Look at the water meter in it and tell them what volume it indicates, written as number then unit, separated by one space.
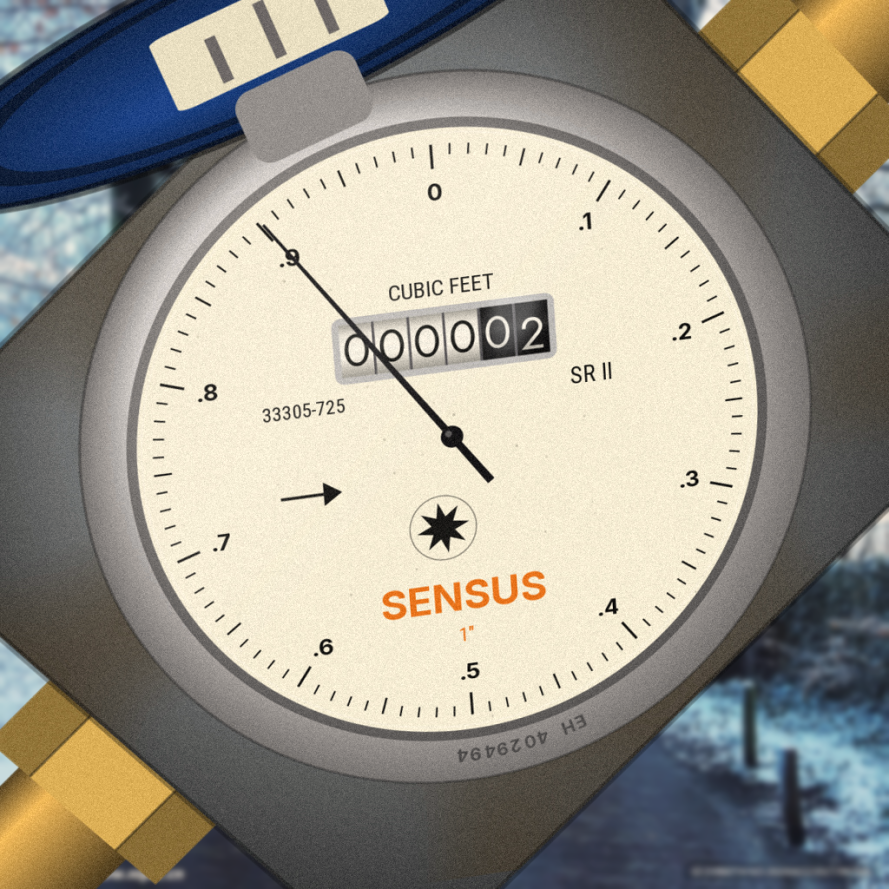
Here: 1.90 ft³
